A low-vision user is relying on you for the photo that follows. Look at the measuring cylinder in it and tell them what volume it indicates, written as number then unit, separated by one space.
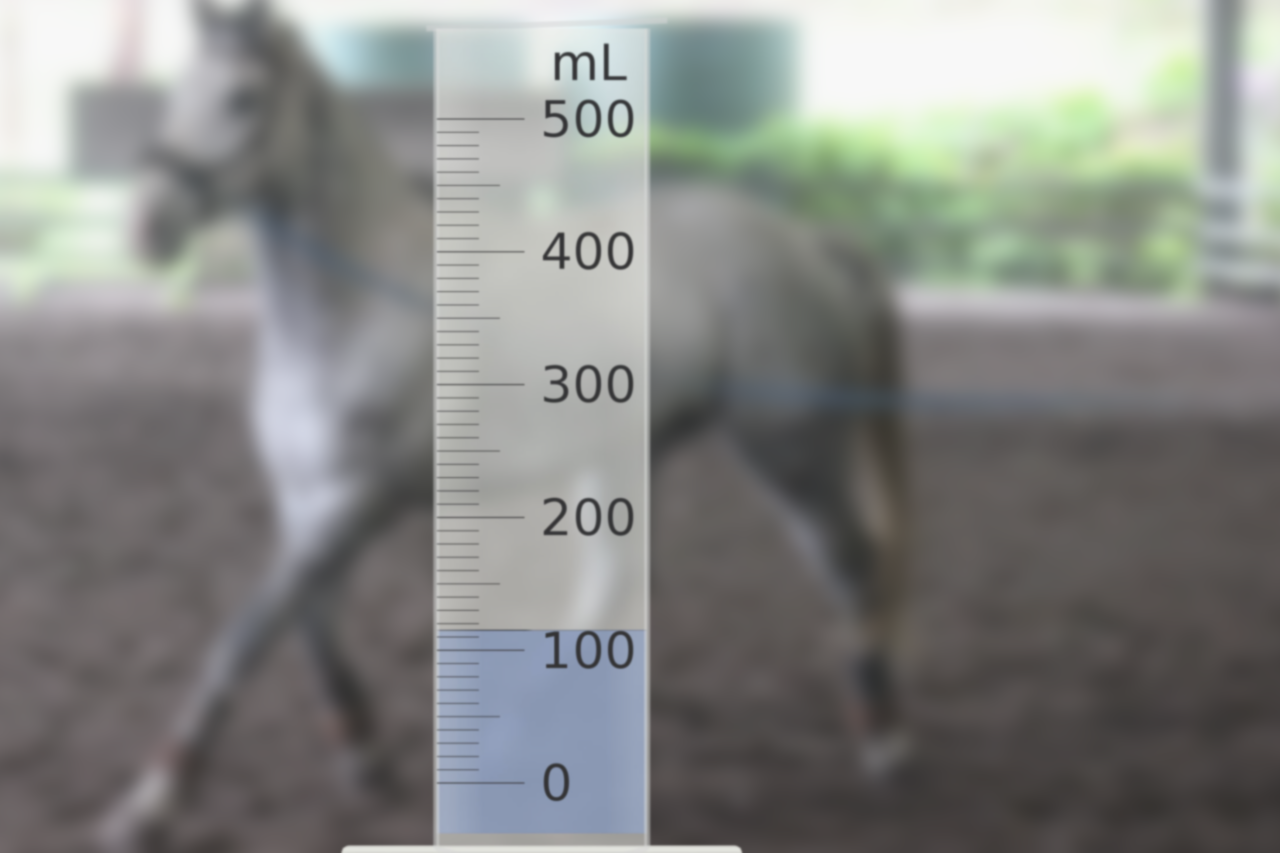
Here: 115 mL
